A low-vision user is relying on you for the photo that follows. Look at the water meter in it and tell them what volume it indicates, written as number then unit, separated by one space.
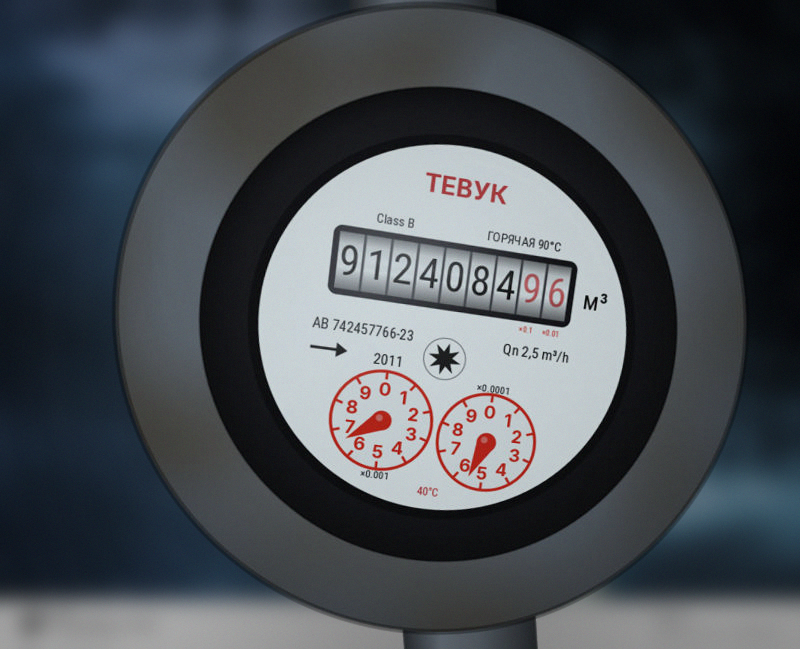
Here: 9124084.9665 m³
